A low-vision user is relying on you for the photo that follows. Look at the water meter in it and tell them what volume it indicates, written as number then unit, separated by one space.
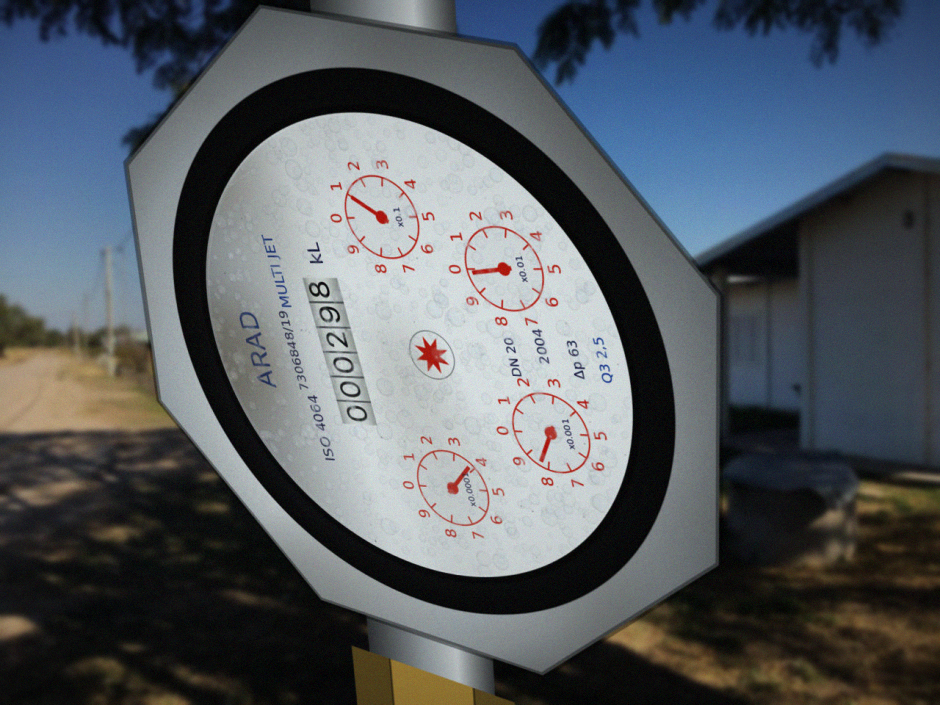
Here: 298.0983 kL
